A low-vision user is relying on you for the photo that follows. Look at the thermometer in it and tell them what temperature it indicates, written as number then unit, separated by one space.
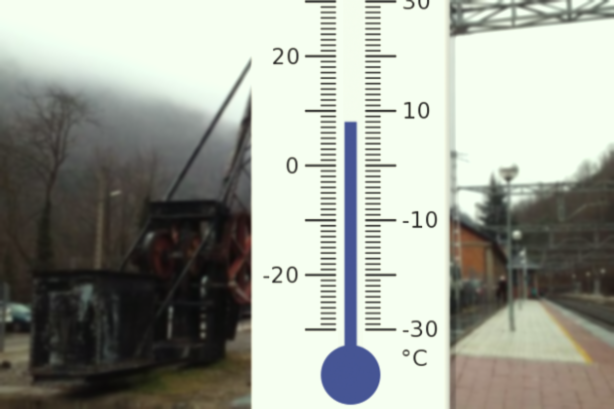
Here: 8 °C
